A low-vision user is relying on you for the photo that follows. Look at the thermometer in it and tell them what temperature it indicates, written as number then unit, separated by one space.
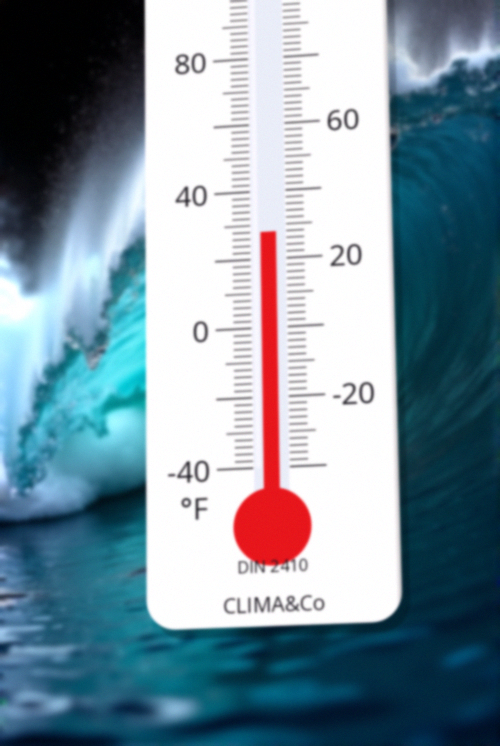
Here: 28 °F
